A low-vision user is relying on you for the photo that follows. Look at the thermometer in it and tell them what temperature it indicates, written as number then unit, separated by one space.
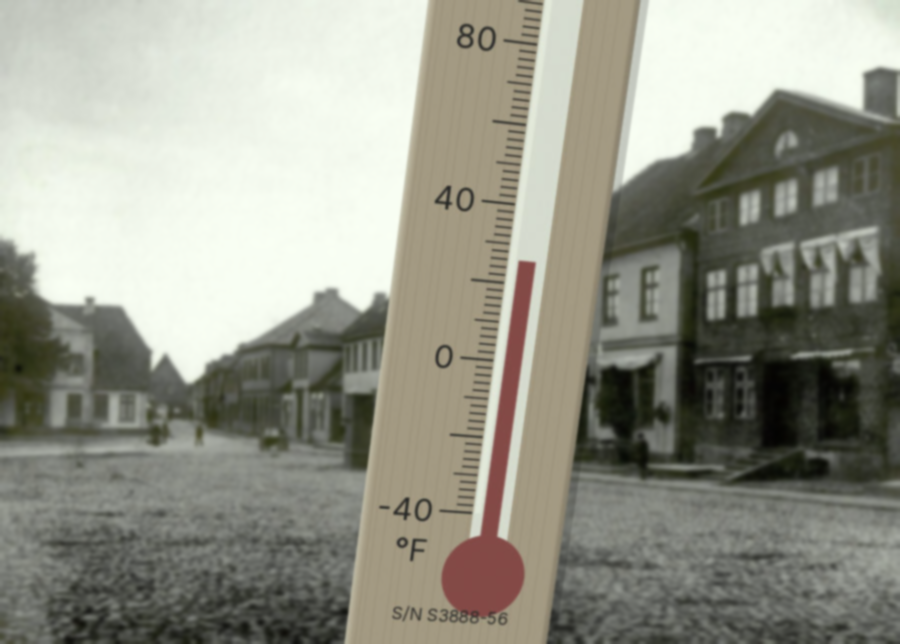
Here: 26 °F
